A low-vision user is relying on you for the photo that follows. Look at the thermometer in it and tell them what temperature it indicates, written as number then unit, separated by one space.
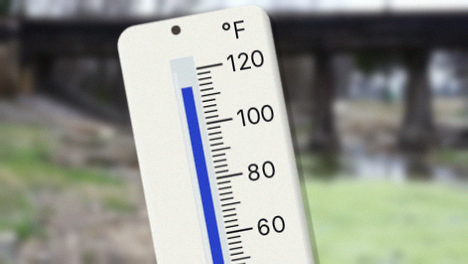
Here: 114 °F
